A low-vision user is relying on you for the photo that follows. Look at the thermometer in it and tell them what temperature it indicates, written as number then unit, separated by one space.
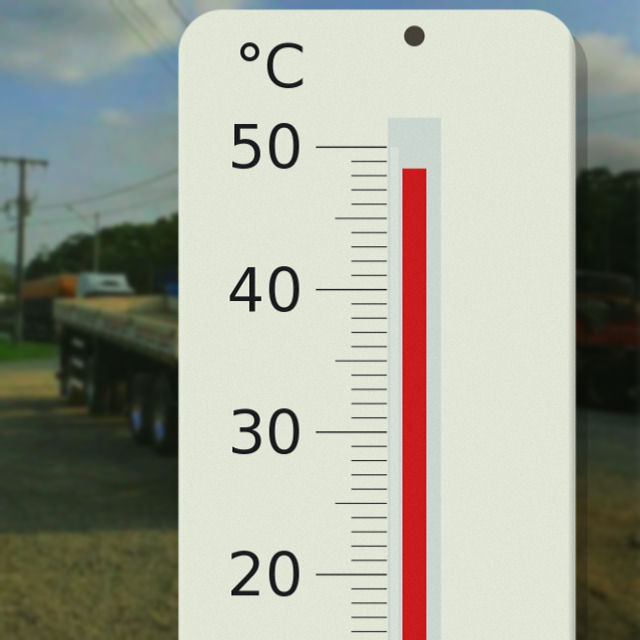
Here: 48.5 °C
